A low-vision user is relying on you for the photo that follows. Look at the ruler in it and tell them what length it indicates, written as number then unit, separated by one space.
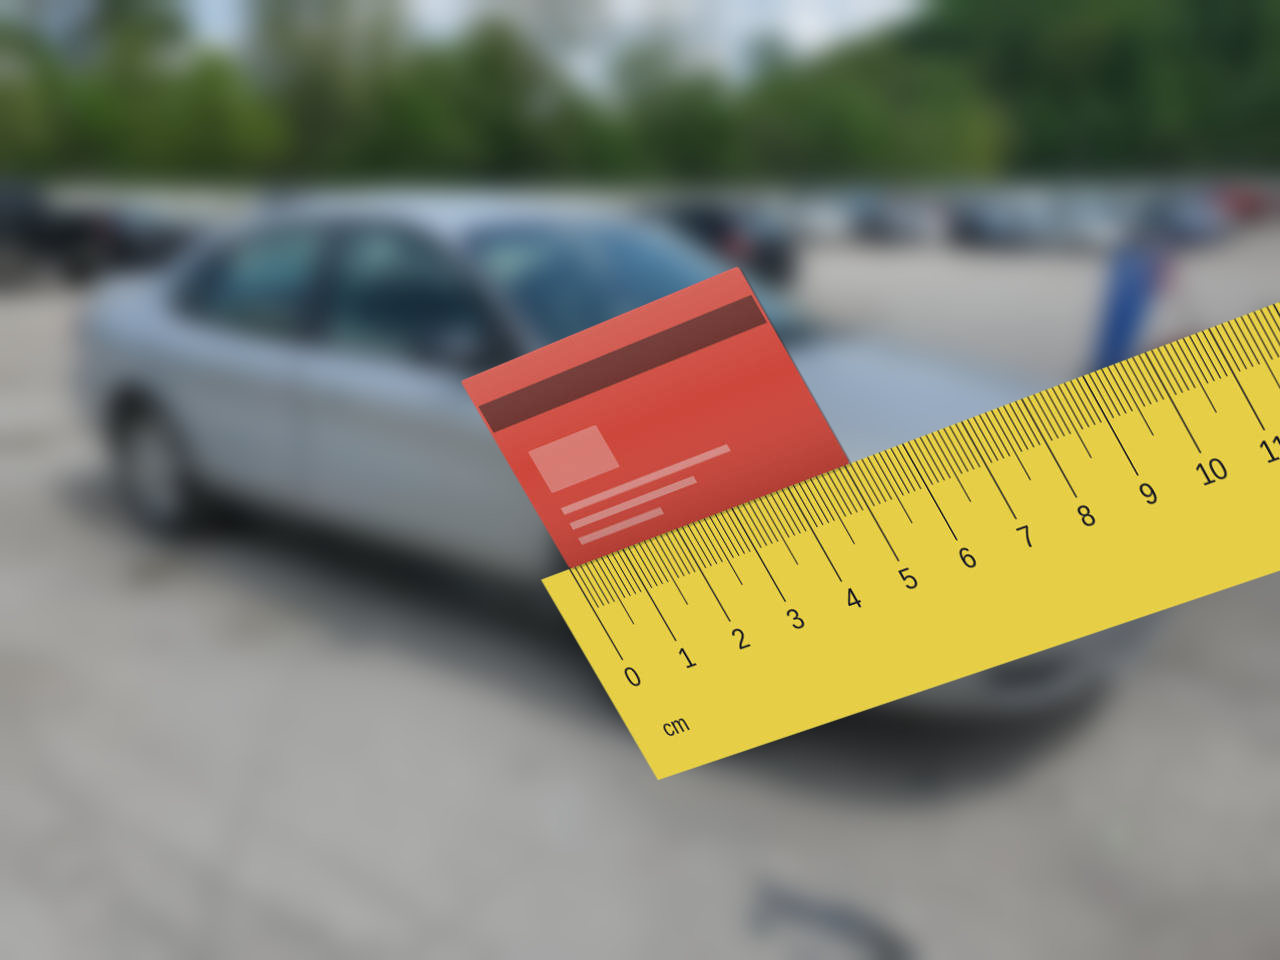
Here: 5.1 cm
